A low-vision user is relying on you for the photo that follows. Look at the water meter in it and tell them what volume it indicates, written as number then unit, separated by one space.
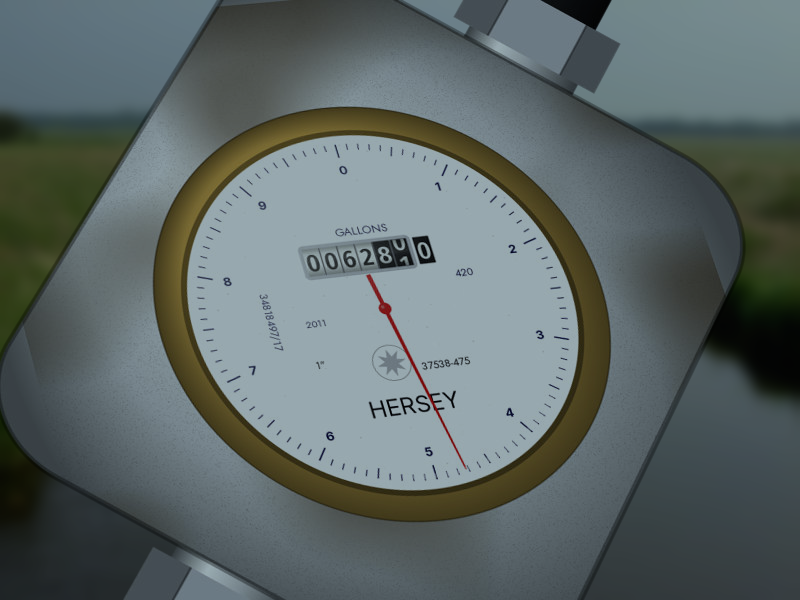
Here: 62804.7 gal
